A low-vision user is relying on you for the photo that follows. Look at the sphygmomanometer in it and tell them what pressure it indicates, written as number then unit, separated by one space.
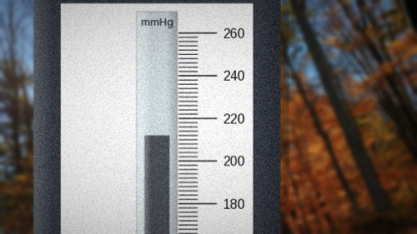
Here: 212 mmHg
